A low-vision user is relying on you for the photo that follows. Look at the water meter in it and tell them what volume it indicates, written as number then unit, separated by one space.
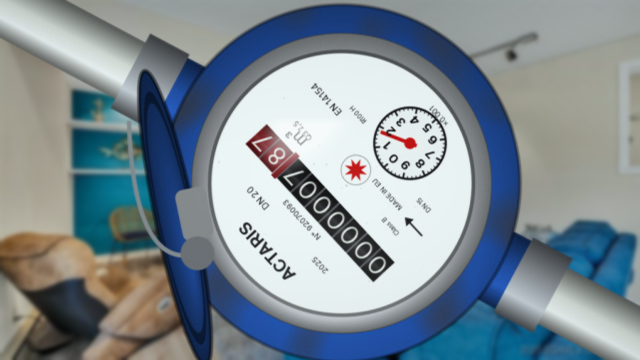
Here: 7.871 m³
